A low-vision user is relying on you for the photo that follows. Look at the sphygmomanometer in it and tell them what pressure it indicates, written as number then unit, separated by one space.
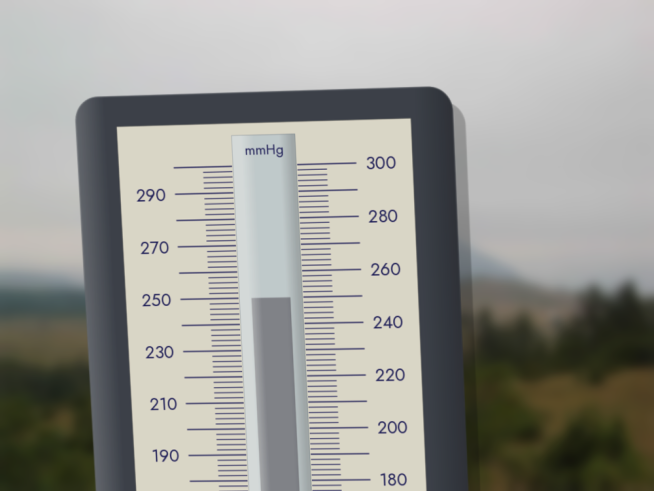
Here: 250 mmHg
